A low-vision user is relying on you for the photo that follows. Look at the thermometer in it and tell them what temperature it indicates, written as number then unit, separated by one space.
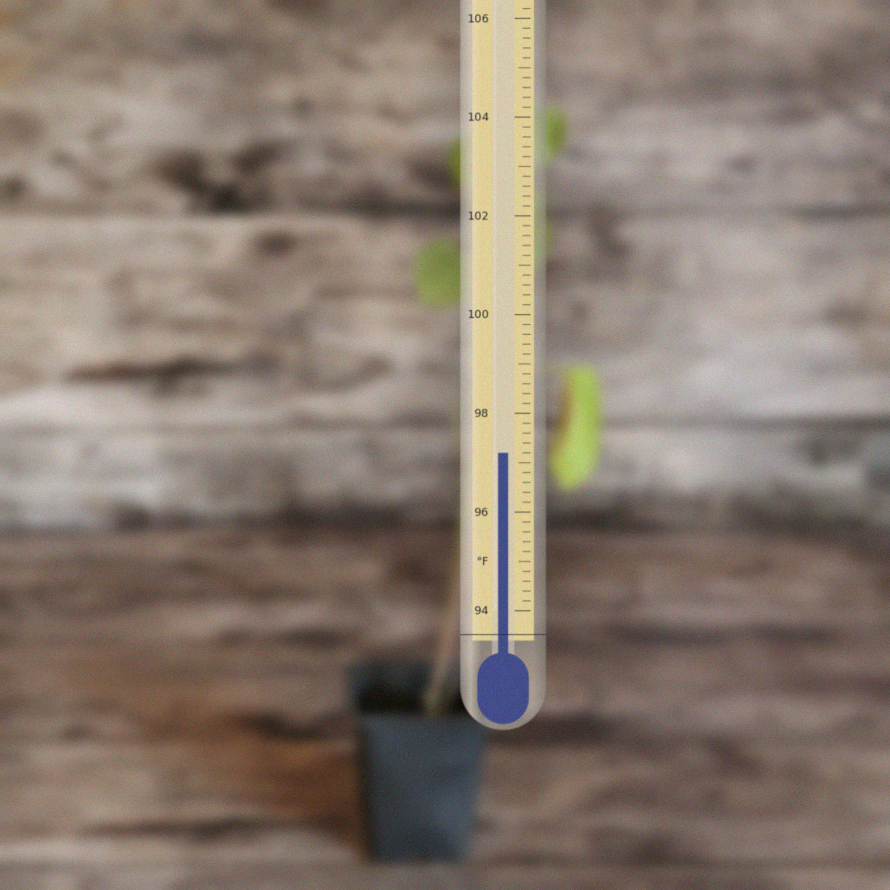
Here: 97.2 °F
